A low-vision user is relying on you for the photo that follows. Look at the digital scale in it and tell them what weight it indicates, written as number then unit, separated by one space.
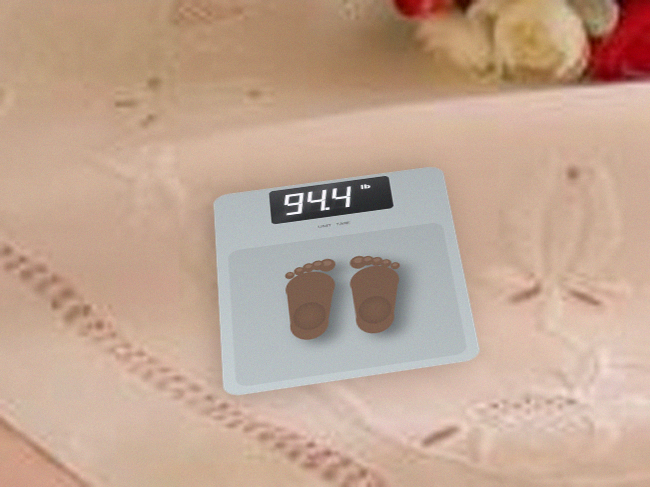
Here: 94.4 lb
